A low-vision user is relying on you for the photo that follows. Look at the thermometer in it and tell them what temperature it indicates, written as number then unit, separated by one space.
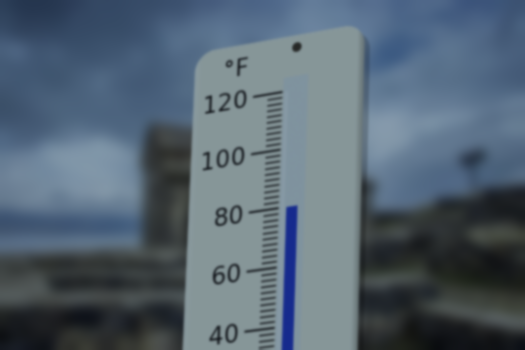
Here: 80 °F
